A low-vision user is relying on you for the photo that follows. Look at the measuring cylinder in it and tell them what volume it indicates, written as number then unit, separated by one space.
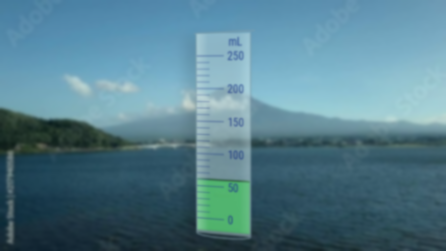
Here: 60 mL
